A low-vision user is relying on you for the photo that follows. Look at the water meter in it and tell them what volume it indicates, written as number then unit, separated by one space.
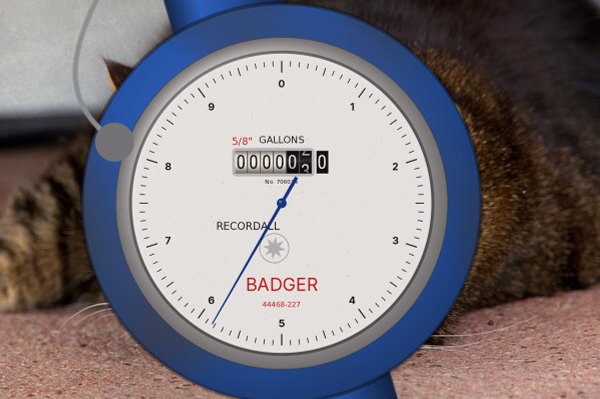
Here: 25.8 gal
